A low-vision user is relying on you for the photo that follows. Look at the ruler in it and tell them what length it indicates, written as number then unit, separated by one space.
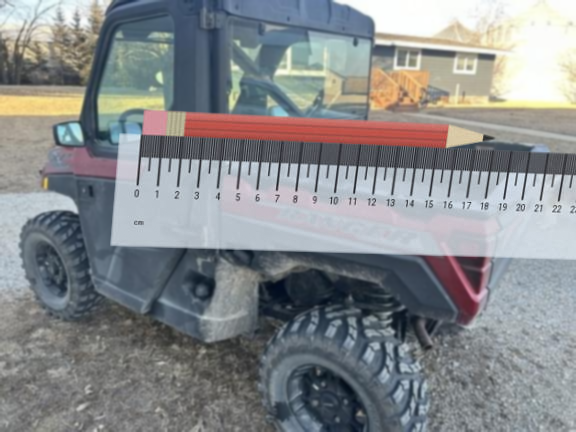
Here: 18 cm
